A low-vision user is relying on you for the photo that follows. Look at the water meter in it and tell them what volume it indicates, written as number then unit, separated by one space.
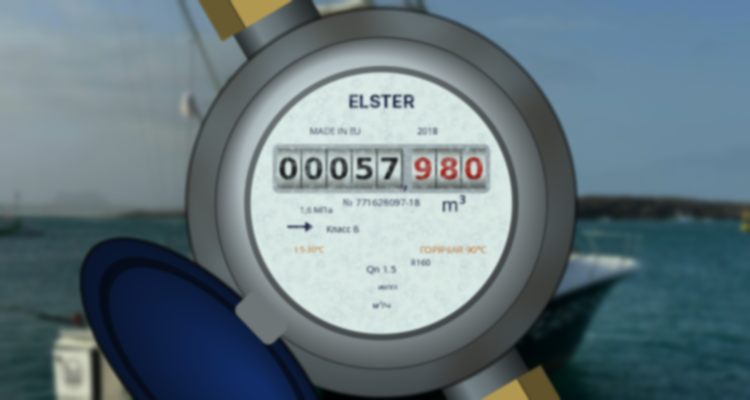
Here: 57.980 m³
